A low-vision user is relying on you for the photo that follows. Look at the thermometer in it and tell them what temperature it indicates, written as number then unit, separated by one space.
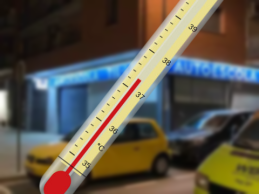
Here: 37.3 °C
